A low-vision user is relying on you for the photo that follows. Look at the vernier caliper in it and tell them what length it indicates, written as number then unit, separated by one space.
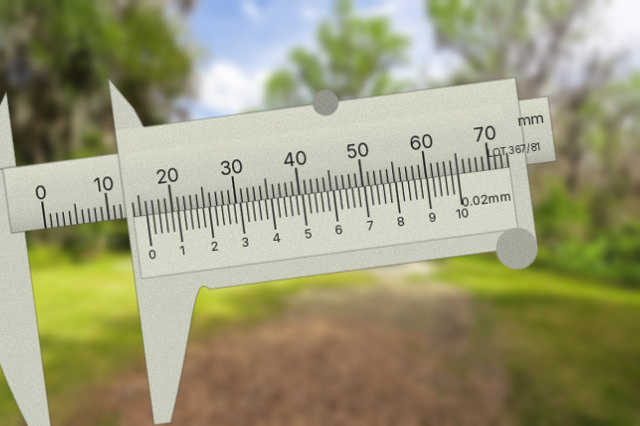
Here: 16.0 mm
